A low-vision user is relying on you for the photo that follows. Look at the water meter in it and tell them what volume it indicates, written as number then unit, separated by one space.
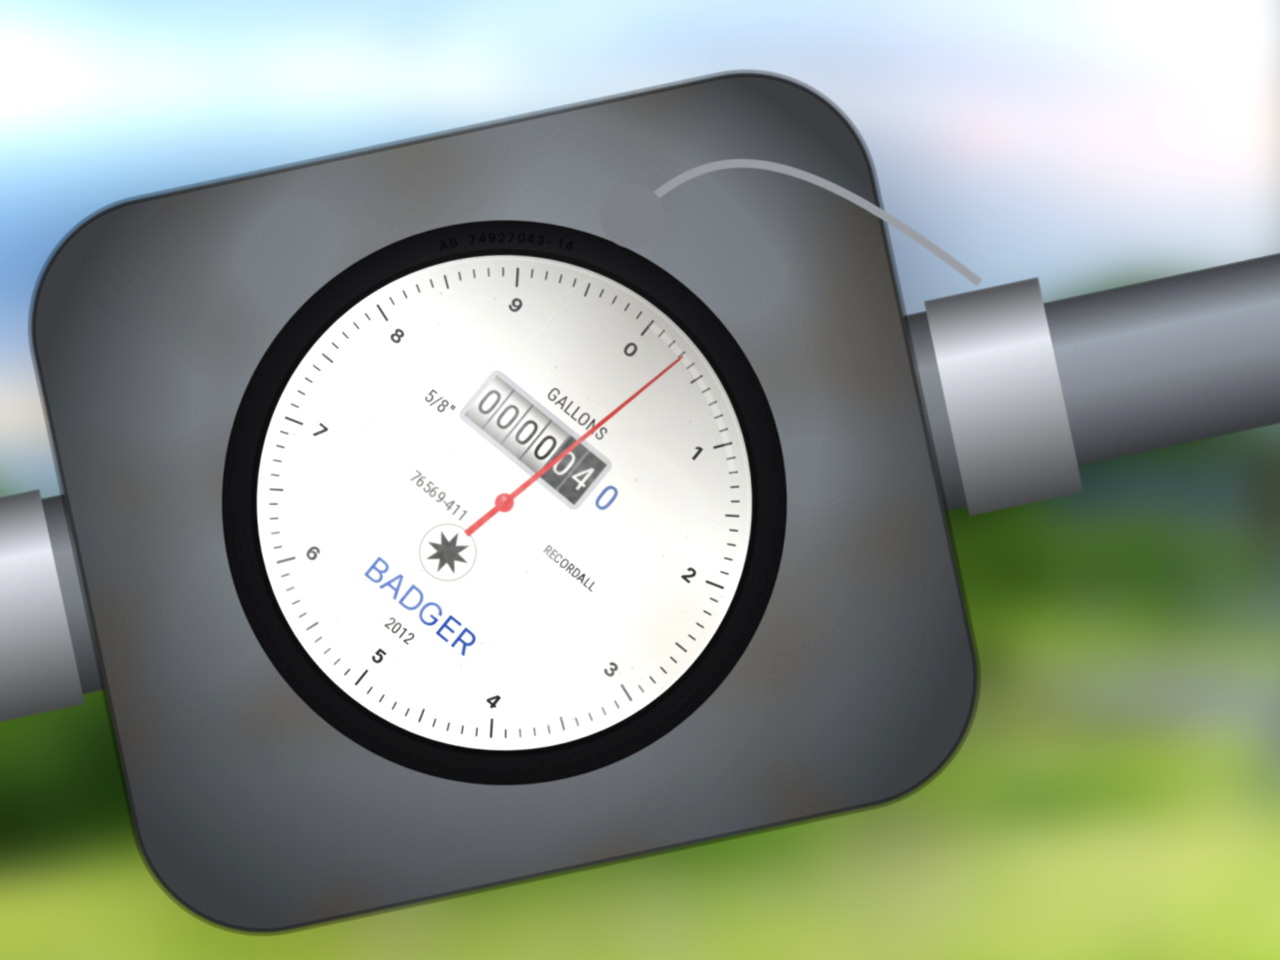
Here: 40.3 gal
